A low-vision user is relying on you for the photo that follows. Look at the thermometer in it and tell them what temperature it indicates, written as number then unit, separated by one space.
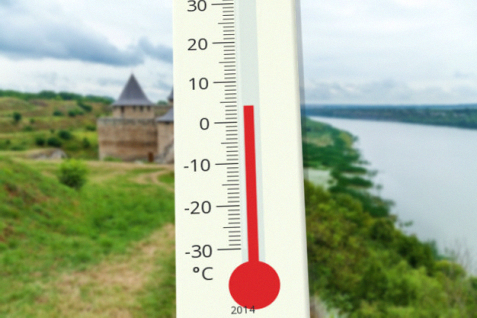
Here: 4 °C
